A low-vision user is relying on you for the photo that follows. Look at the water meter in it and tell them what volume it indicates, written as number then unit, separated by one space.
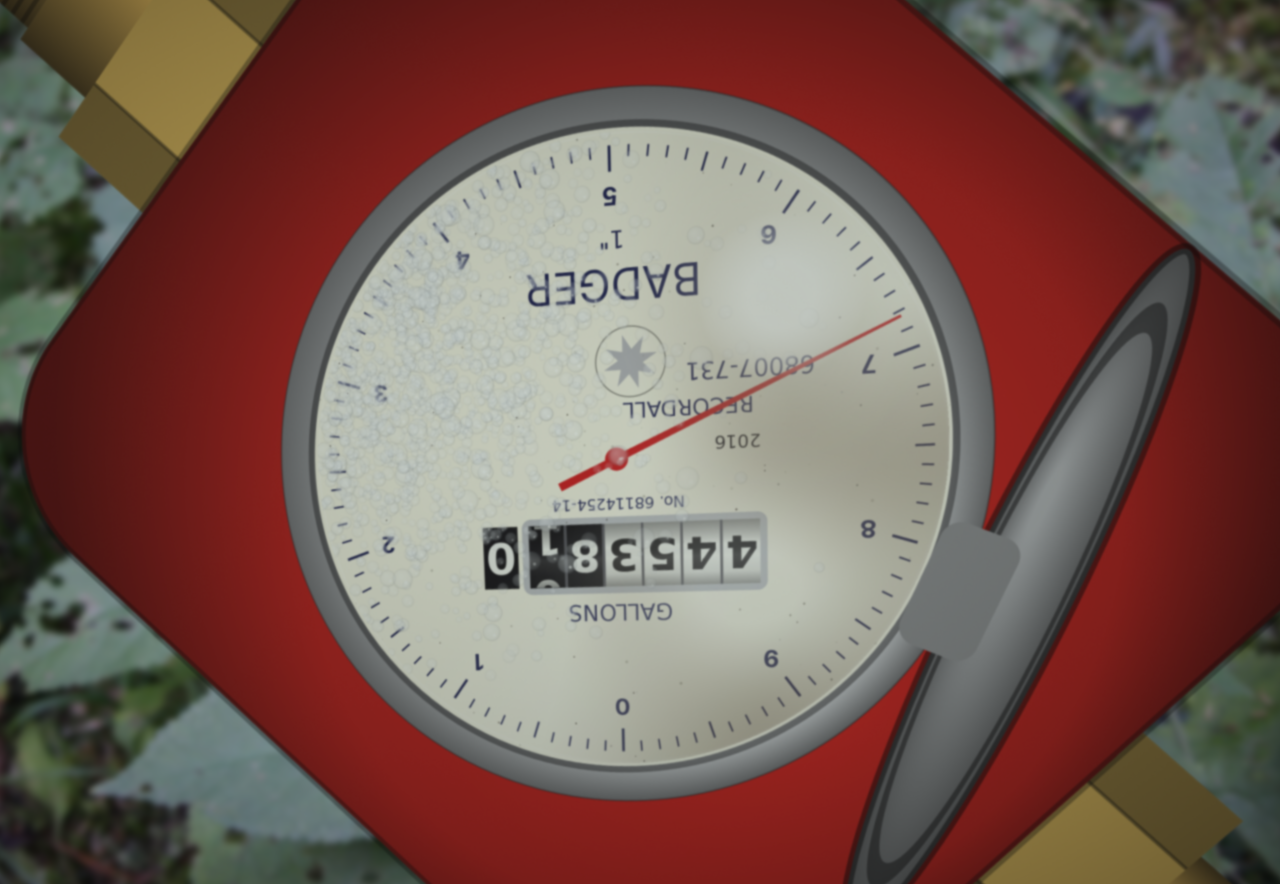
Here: 4453806.8 gal
